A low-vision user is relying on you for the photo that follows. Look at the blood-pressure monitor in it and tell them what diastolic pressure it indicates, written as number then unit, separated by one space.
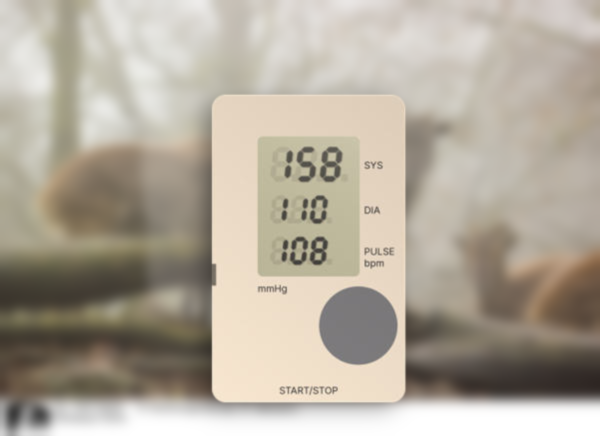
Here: 110 mmHg
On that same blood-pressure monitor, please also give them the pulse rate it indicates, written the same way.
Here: 108 bpm
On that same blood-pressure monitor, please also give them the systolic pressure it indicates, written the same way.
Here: 158 mmHg
